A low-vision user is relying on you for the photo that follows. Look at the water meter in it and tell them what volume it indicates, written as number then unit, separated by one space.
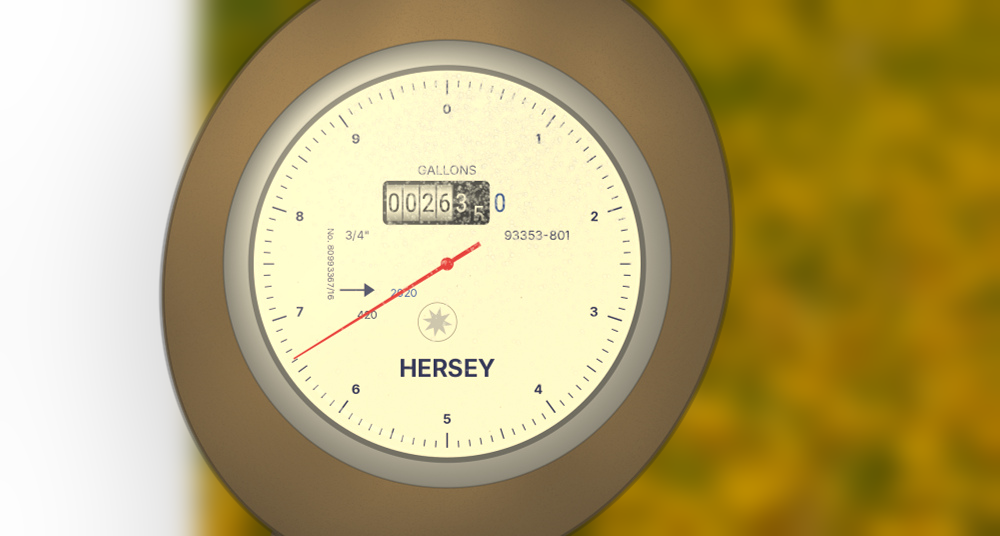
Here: 26346.6 gal
